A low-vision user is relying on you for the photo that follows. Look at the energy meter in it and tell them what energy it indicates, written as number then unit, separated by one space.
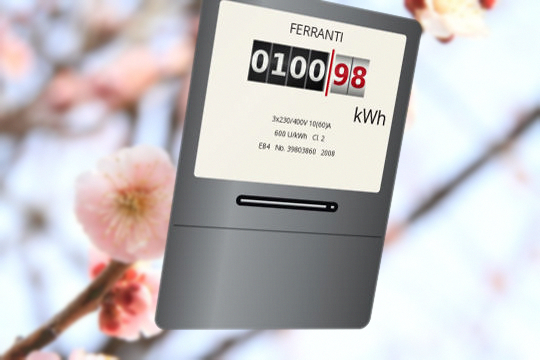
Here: 100.98 kWh
